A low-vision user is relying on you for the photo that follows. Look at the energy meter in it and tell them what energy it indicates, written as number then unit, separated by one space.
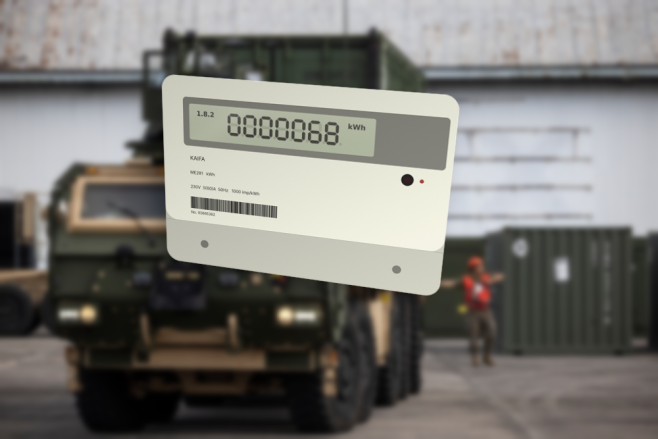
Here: 68 kWh
